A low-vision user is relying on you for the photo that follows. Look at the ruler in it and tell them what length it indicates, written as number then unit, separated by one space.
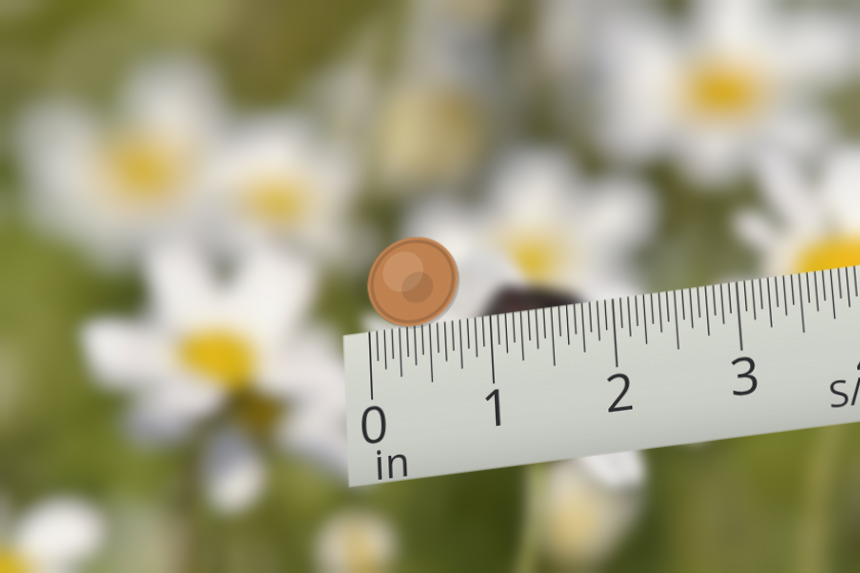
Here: 0.75 in
